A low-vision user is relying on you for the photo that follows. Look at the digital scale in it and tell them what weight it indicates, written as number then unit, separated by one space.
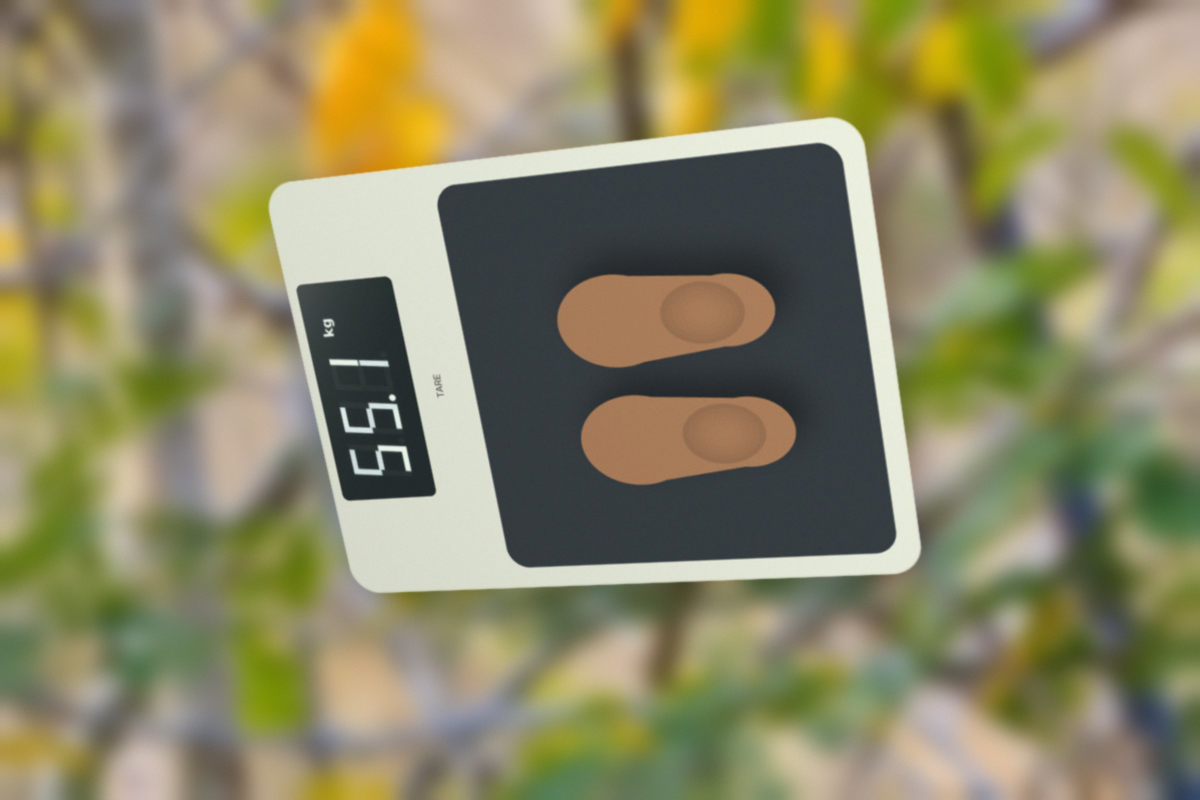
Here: 55.1 kg
